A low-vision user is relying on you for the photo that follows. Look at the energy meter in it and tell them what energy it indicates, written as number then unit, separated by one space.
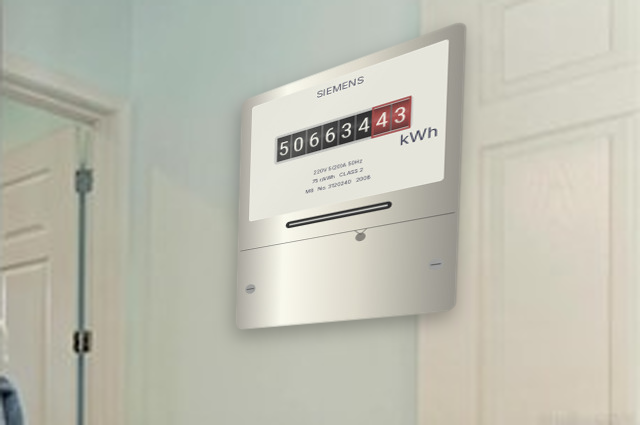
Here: 506634.43 kWh
